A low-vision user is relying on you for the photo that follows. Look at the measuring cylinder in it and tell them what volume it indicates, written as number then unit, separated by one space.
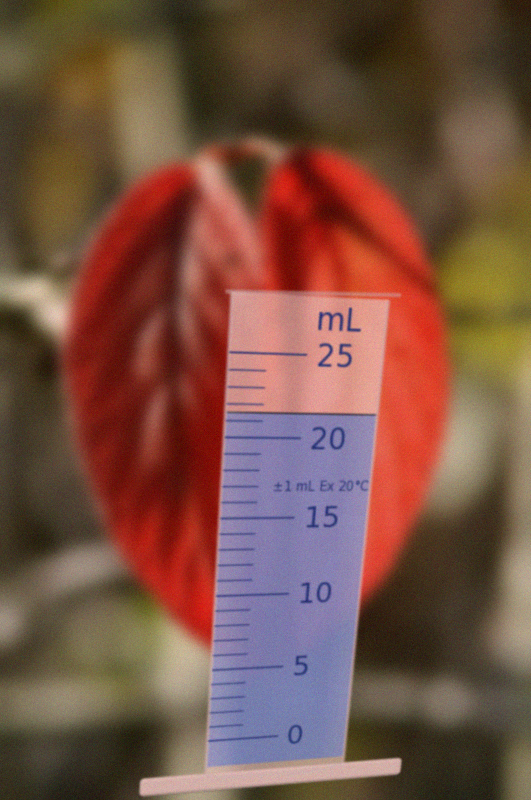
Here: 21.5 mL
